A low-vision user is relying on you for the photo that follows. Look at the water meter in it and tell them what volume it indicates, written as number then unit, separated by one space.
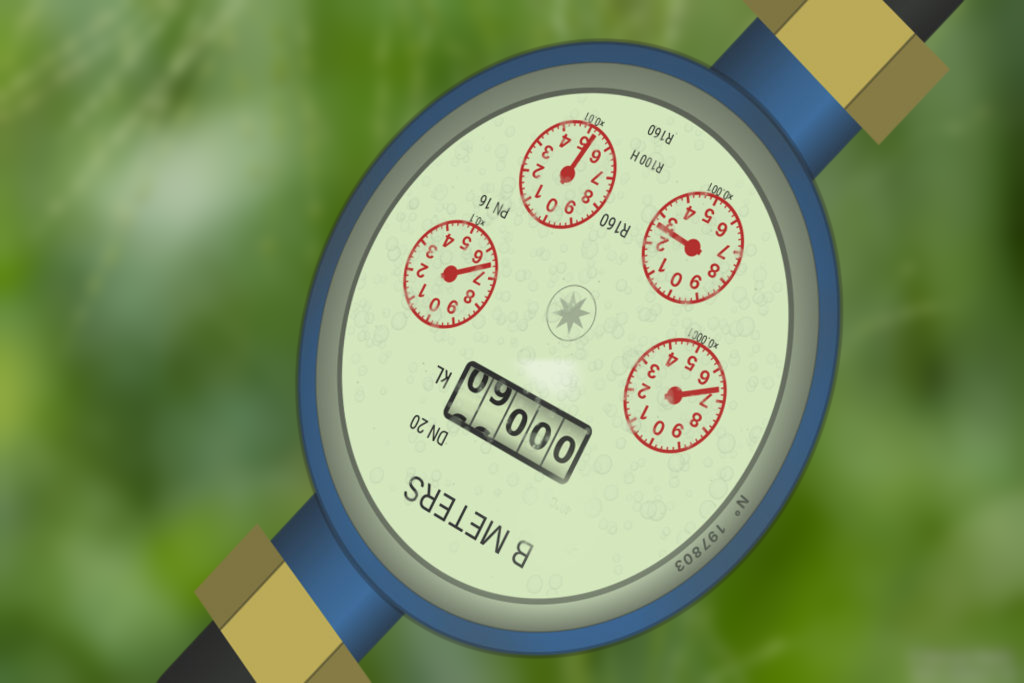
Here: 59.6526 kL
